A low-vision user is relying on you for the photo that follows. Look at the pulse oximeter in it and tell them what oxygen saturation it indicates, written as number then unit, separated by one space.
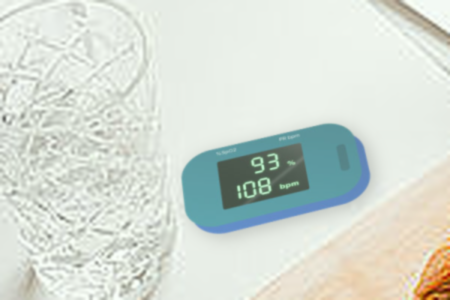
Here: 93 %
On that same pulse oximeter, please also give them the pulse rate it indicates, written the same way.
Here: 108 bpm
